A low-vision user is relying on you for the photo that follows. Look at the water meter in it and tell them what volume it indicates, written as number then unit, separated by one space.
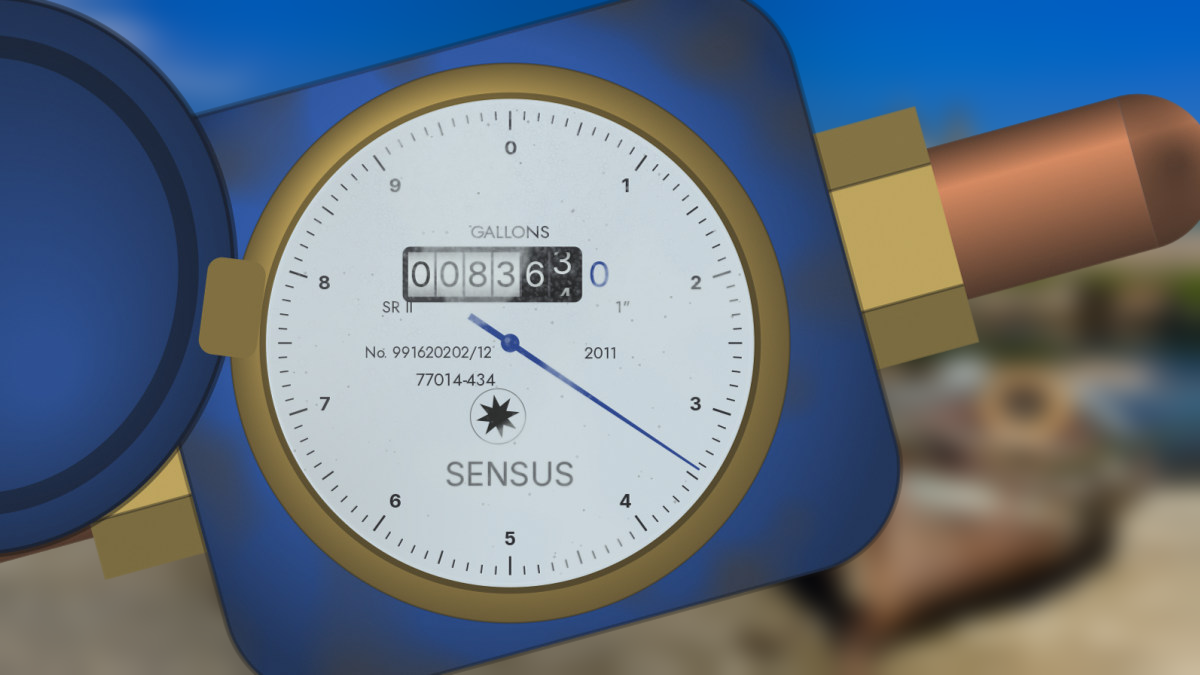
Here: 83633.4 gal
